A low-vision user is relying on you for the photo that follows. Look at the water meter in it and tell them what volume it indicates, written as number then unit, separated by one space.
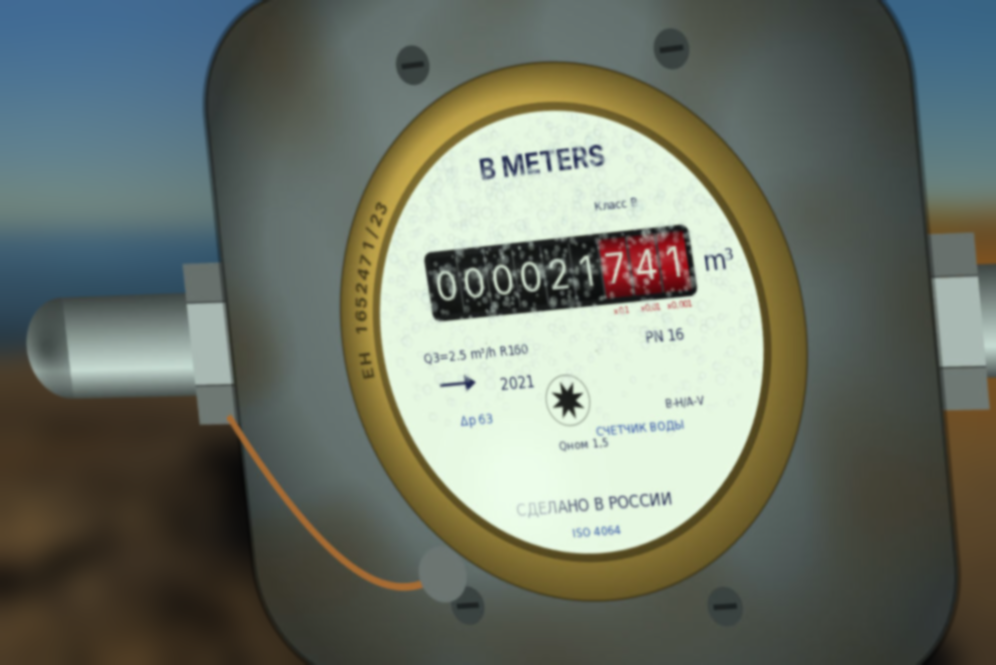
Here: 21.741 m³
